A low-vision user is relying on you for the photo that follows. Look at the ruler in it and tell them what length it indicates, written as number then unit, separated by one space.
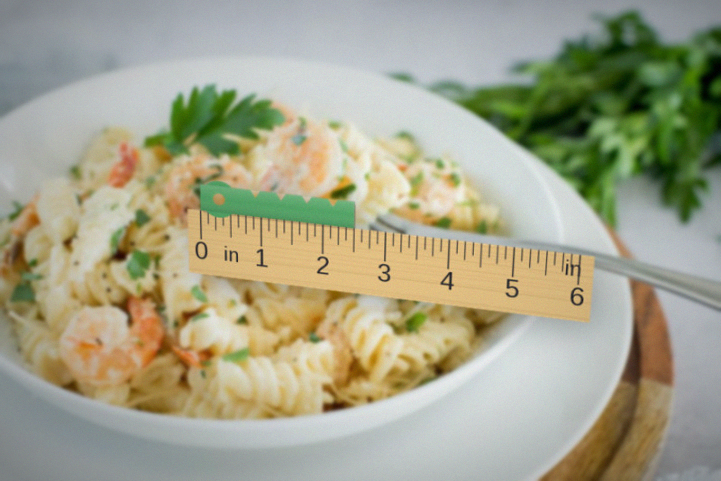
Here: 2.5 in
